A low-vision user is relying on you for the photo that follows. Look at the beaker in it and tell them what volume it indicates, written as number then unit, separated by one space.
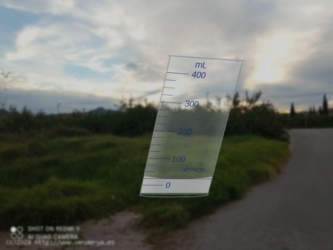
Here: 25 mL
